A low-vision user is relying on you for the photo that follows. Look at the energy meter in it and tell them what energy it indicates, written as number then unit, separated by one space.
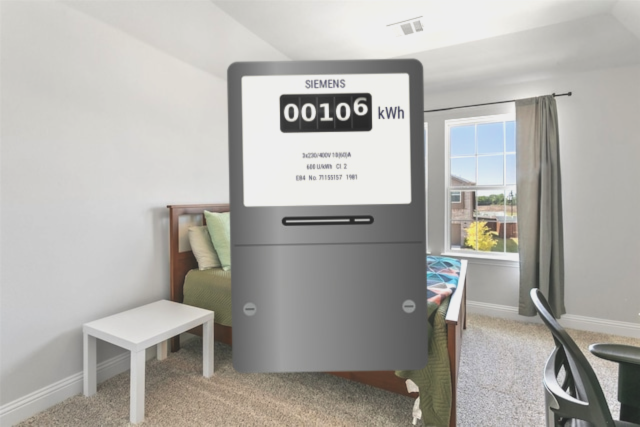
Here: 106 kWh
